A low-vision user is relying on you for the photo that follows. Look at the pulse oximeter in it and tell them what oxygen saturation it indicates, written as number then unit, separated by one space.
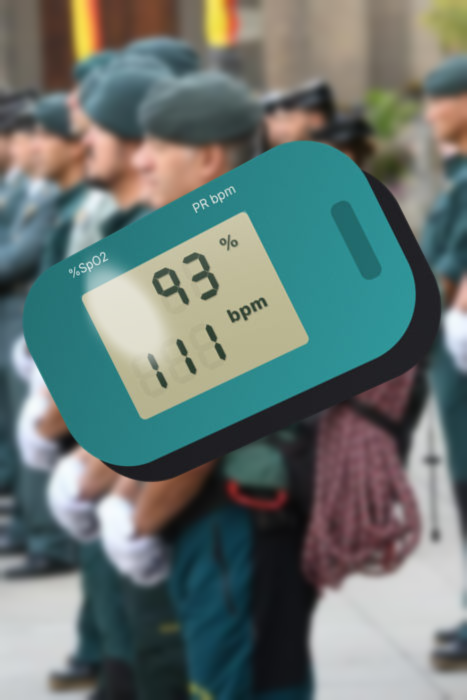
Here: 93 %
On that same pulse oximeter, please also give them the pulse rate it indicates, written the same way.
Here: 111 bpm
